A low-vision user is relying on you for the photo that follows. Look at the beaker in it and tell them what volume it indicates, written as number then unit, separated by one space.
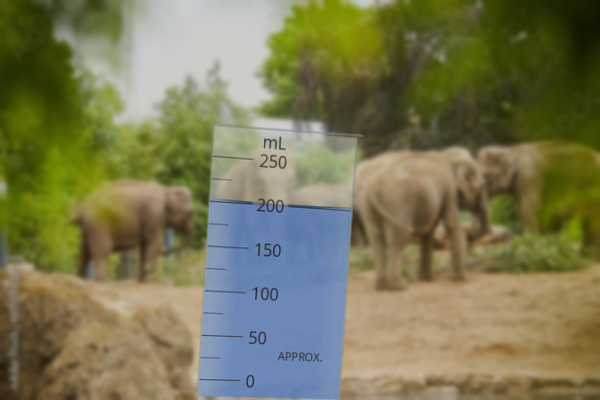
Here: 200 mL
